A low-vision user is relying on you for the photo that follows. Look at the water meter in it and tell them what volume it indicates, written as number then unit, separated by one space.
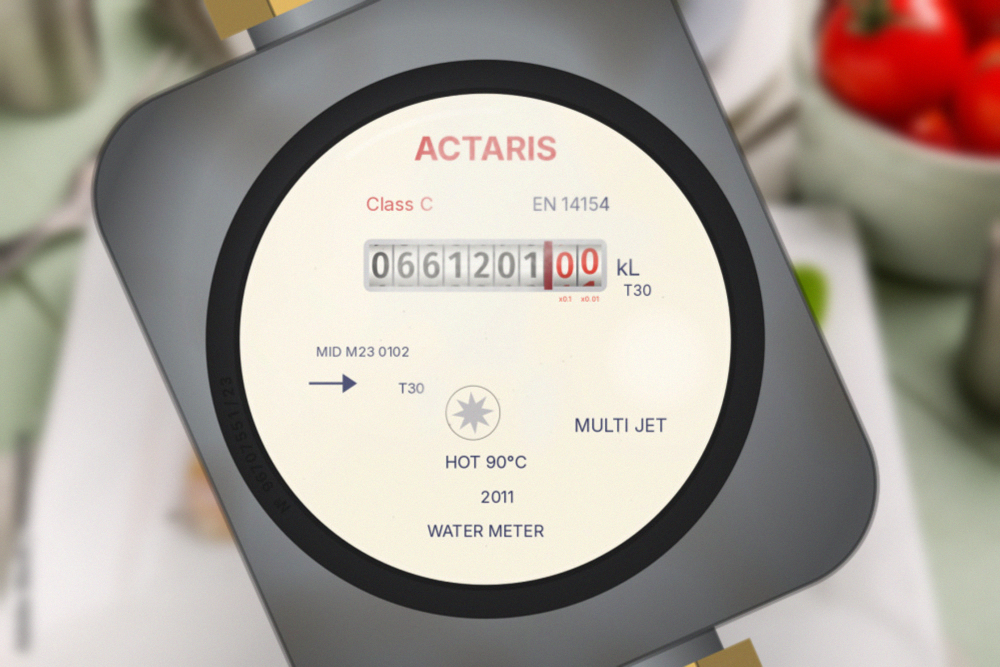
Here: 661201.00 kL
